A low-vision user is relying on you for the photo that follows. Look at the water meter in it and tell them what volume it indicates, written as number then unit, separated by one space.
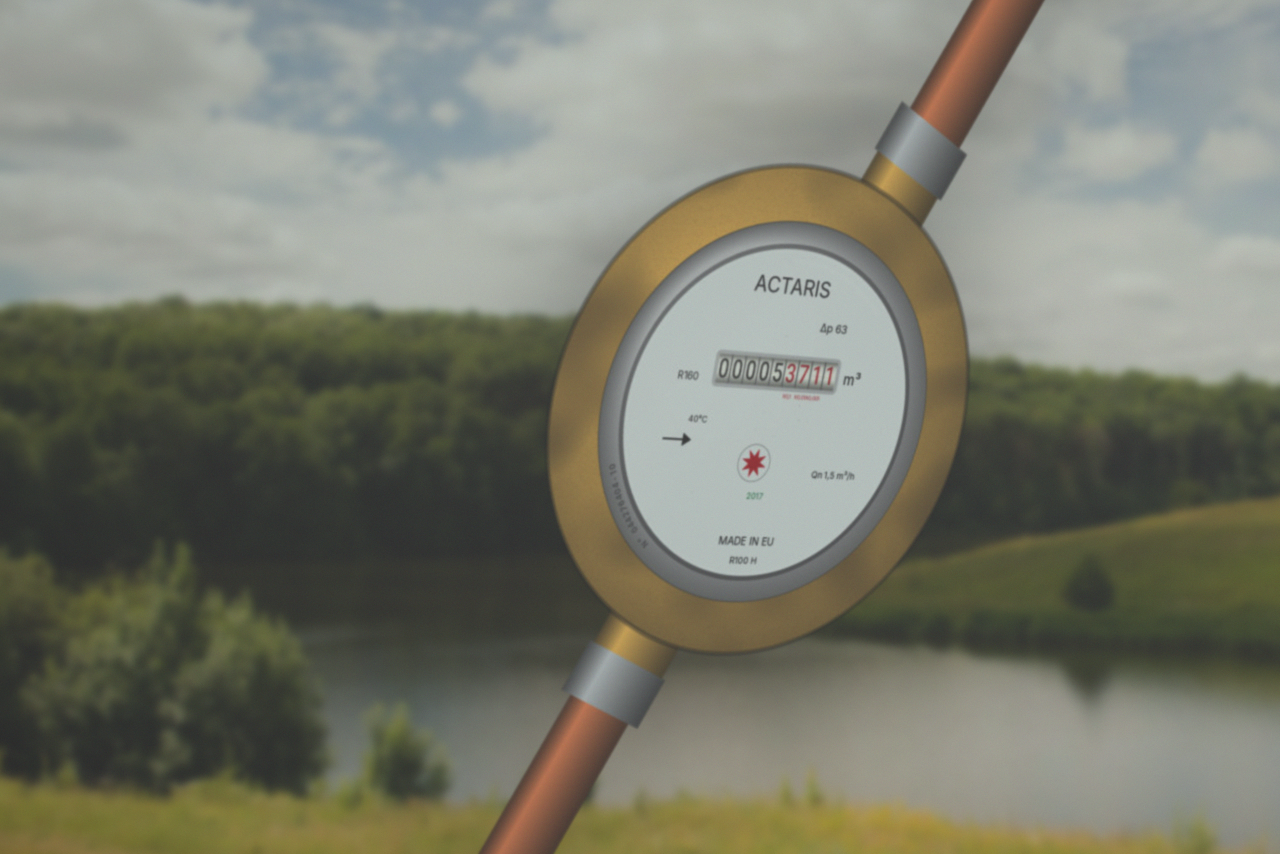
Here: 5.3711 m³
